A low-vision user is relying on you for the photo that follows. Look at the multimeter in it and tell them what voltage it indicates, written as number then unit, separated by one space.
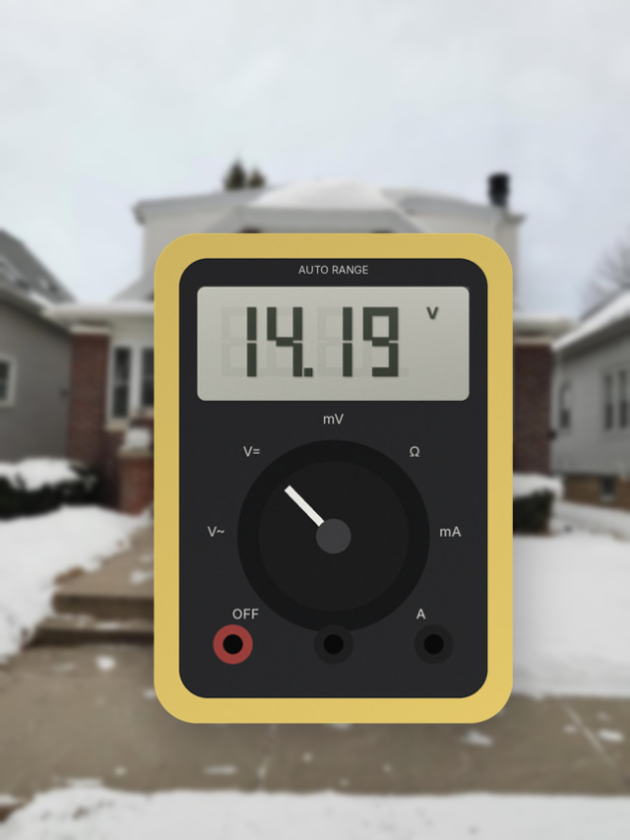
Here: 14.19 V
